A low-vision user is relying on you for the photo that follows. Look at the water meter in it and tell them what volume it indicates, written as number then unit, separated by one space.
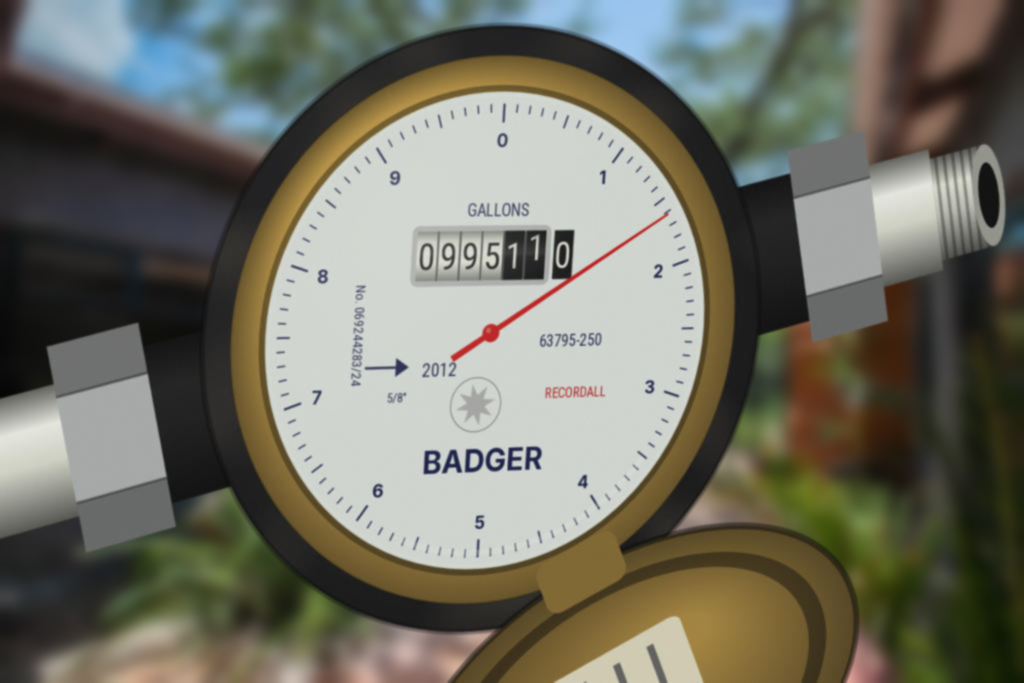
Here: 995111.6 gal
